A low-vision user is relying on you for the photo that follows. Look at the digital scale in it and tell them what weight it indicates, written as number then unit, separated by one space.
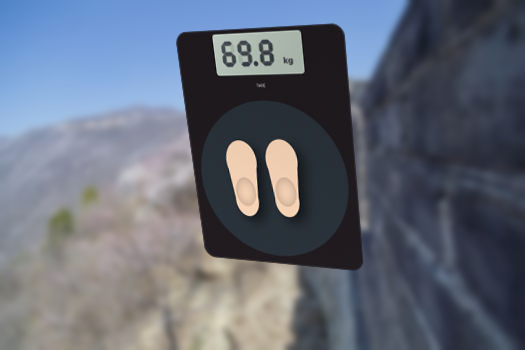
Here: 69.8 kg
